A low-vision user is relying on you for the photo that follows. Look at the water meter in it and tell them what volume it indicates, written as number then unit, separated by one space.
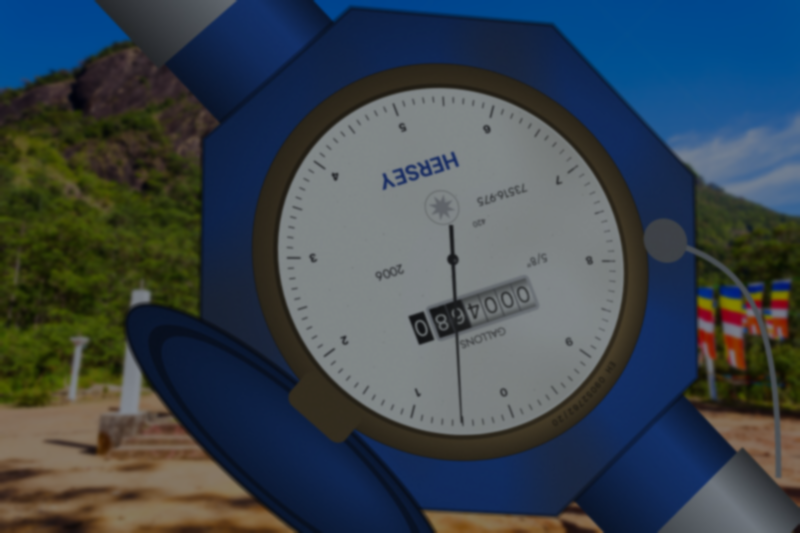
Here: 4680.5 gal
